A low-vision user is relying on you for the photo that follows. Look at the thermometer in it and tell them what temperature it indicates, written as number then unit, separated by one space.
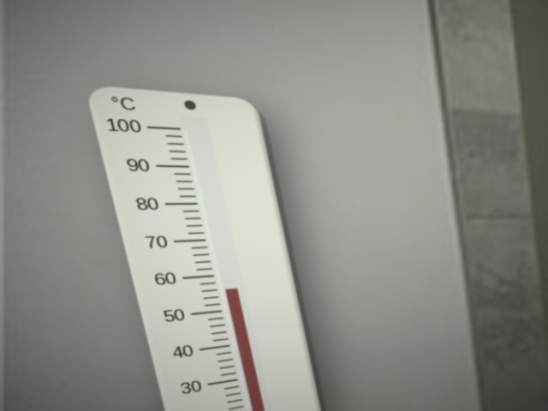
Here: 56 °C
